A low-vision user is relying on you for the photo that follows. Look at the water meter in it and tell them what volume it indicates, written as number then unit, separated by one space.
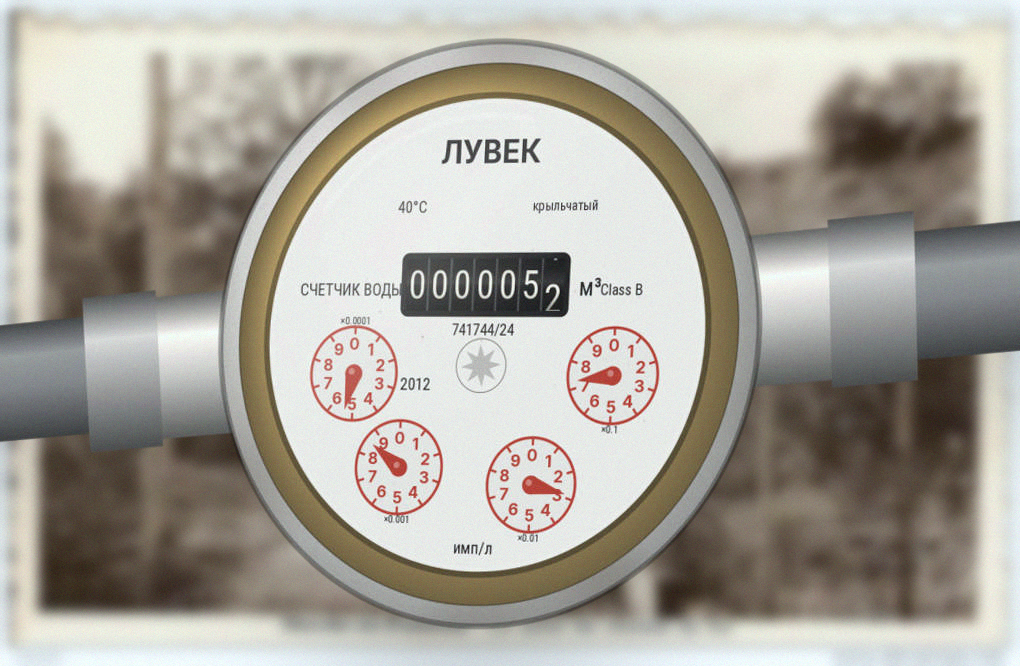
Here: 51.7285 m³
